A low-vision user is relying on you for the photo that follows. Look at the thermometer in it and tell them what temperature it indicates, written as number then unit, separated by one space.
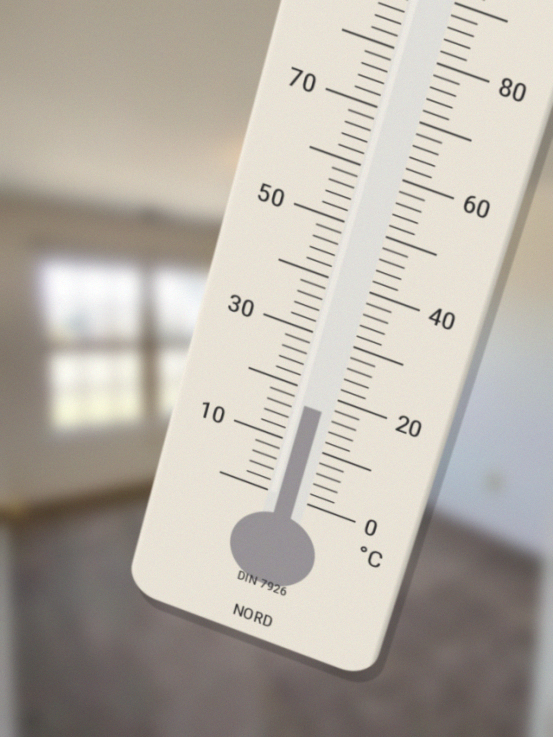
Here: 17 °C
